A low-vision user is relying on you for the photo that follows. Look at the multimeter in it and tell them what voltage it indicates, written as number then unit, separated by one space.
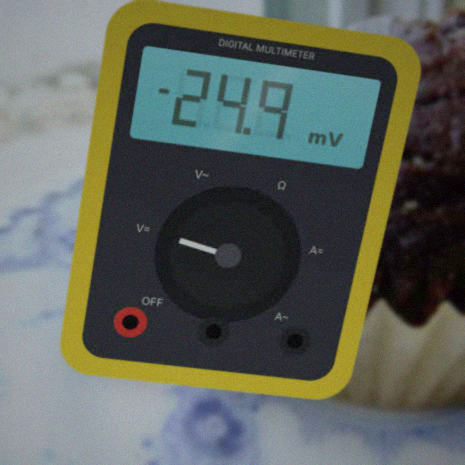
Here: -24.9 mV
